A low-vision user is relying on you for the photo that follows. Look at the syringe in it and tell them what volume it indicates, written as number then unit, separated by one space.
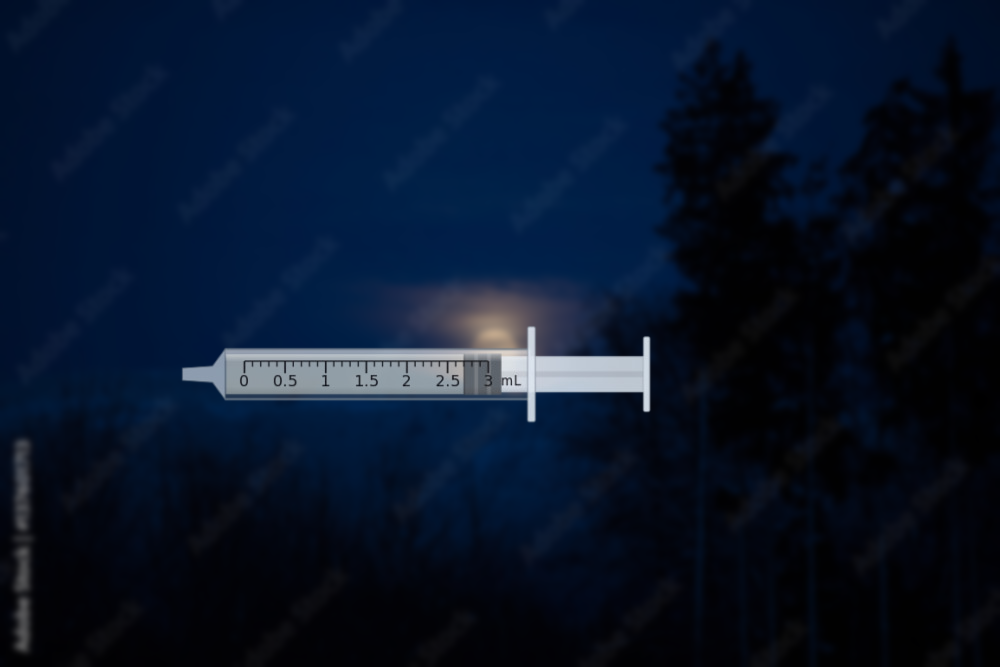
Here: 2.7 mL
